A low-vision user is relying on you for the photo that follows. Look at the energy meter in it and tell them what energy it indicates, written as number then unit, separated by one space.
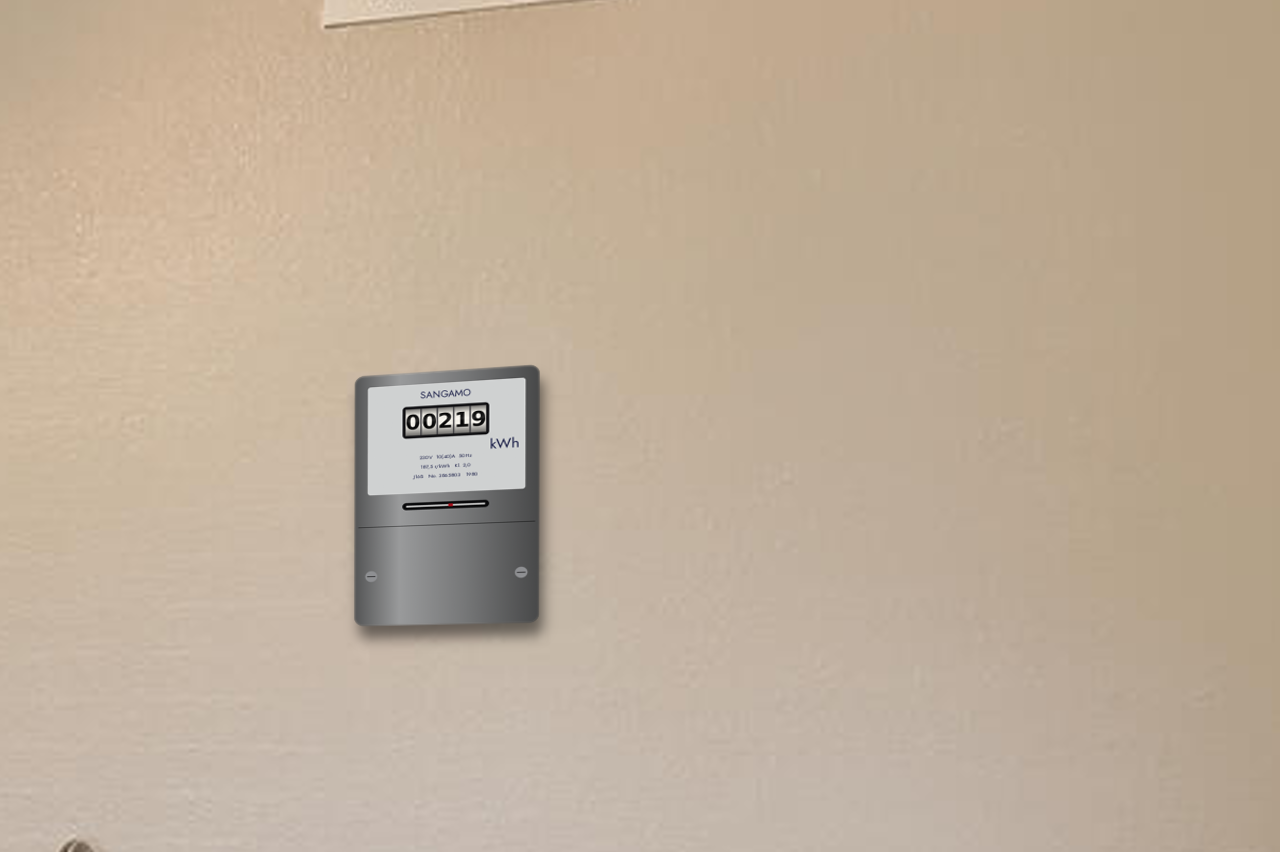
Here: 219 kWh
